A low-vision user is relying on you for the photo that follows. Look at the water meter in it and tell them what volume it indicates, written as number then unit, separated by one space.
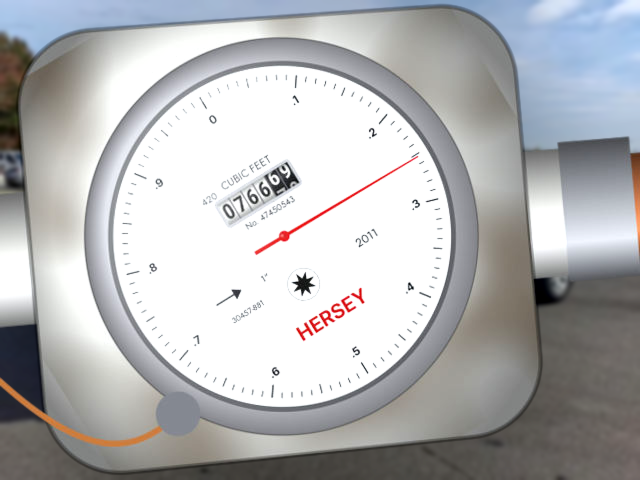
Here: 76669.25 ft³
